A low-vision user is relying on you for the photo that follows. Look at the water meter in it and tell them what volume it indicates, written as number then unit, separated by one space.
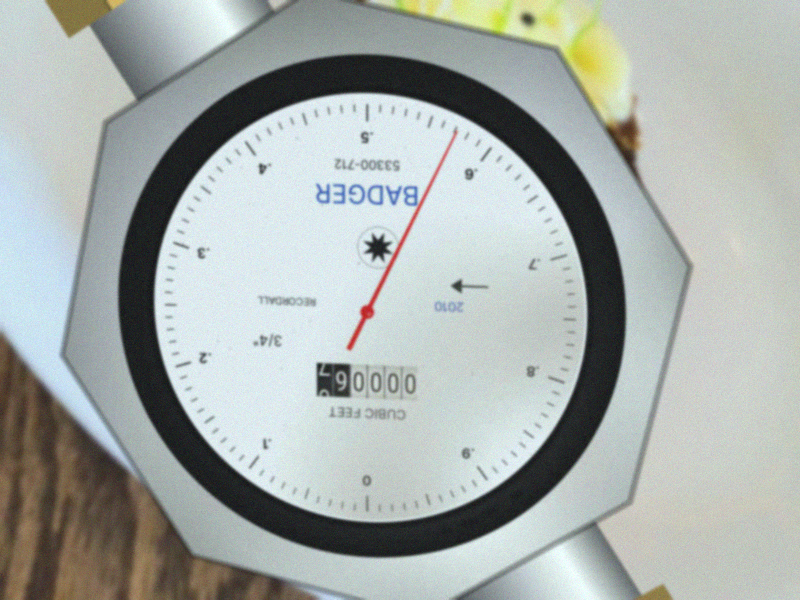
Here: 66.57 ft³
